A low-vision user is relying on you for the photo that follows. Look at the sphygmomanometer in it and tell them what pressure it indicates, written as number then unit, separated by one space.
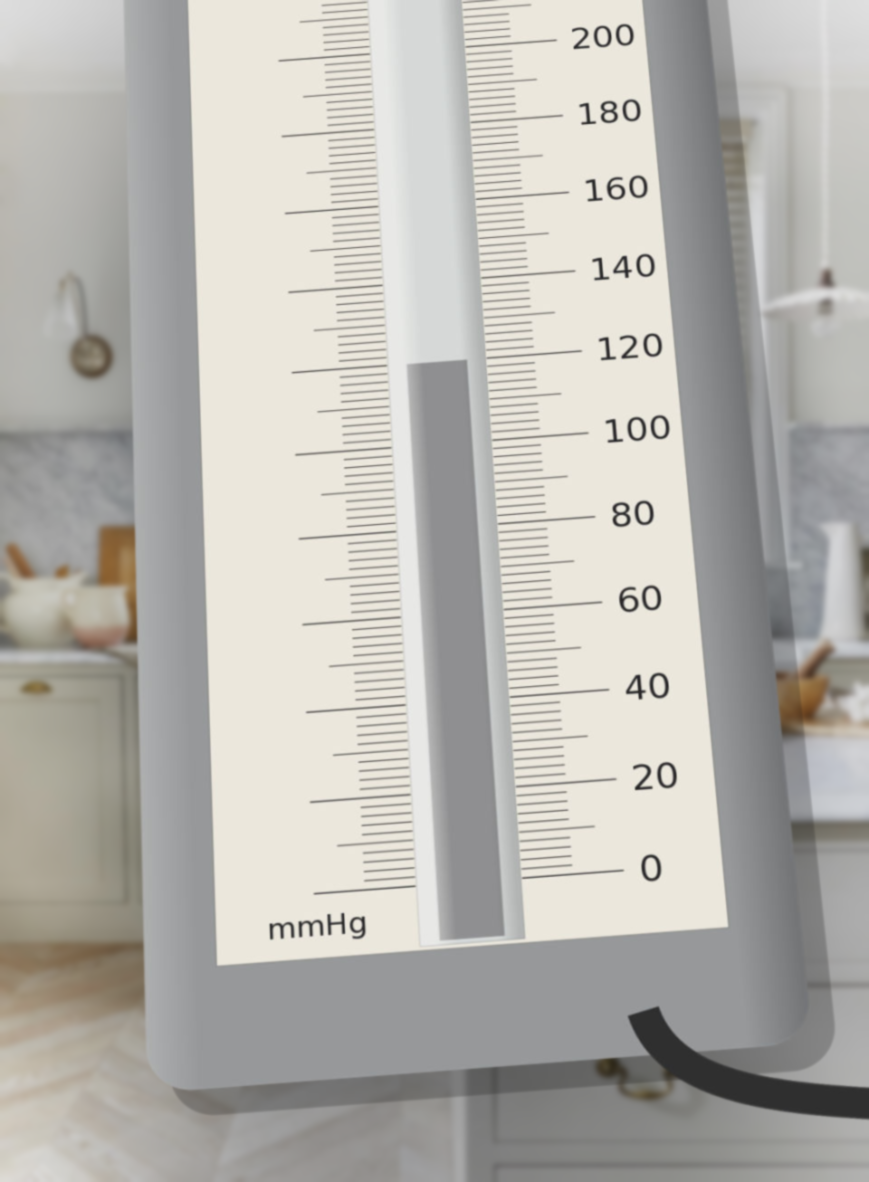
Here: 120 mmHg
